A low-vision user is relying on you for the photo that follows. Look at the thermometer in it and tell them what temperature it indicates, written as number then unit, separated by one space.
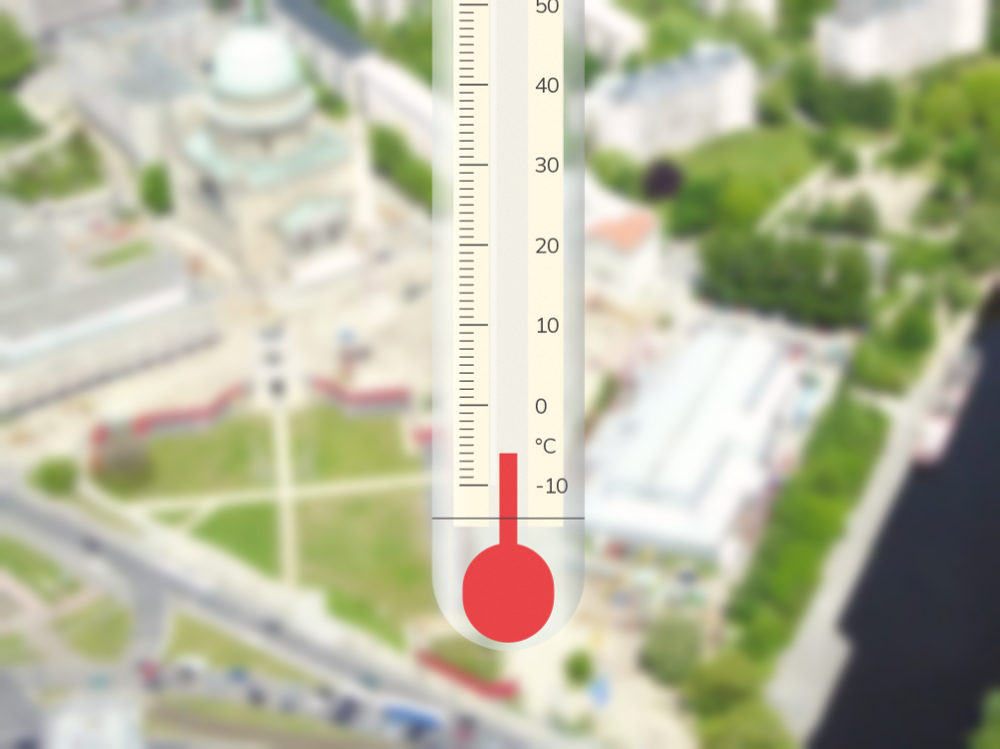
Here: -6 °C
